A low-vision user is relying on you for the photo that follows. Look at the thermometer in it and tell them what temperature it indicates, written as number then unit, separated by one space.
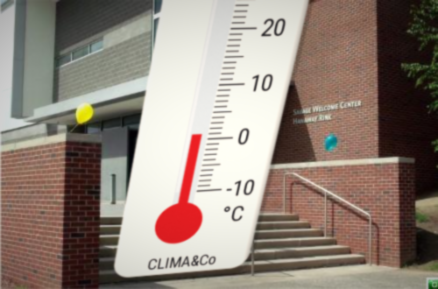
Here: 1 °C
